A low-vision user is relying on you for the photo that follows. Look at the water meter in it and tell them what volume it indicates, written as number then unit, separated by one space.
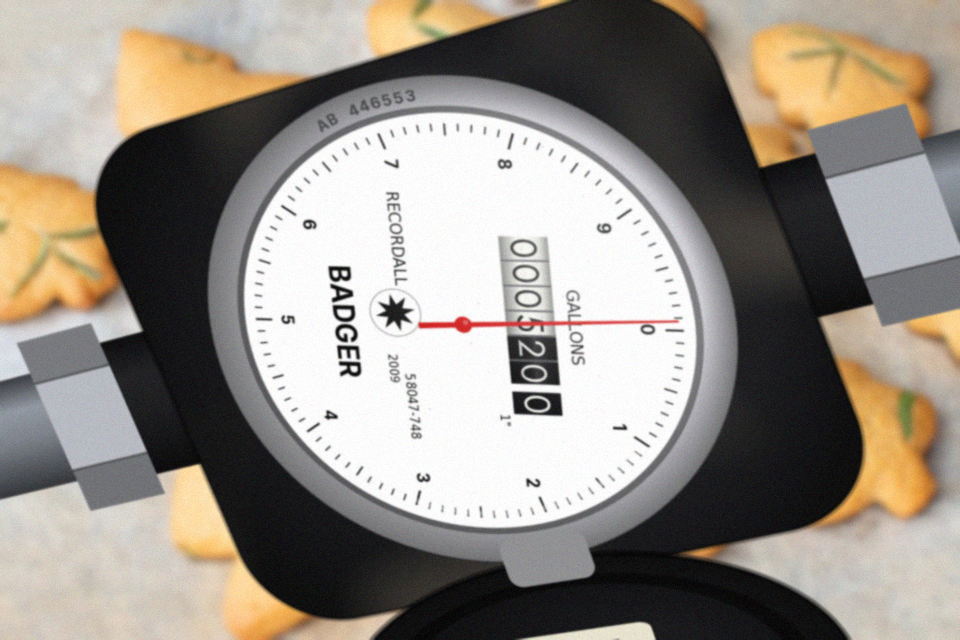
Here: 5199.9 gal
